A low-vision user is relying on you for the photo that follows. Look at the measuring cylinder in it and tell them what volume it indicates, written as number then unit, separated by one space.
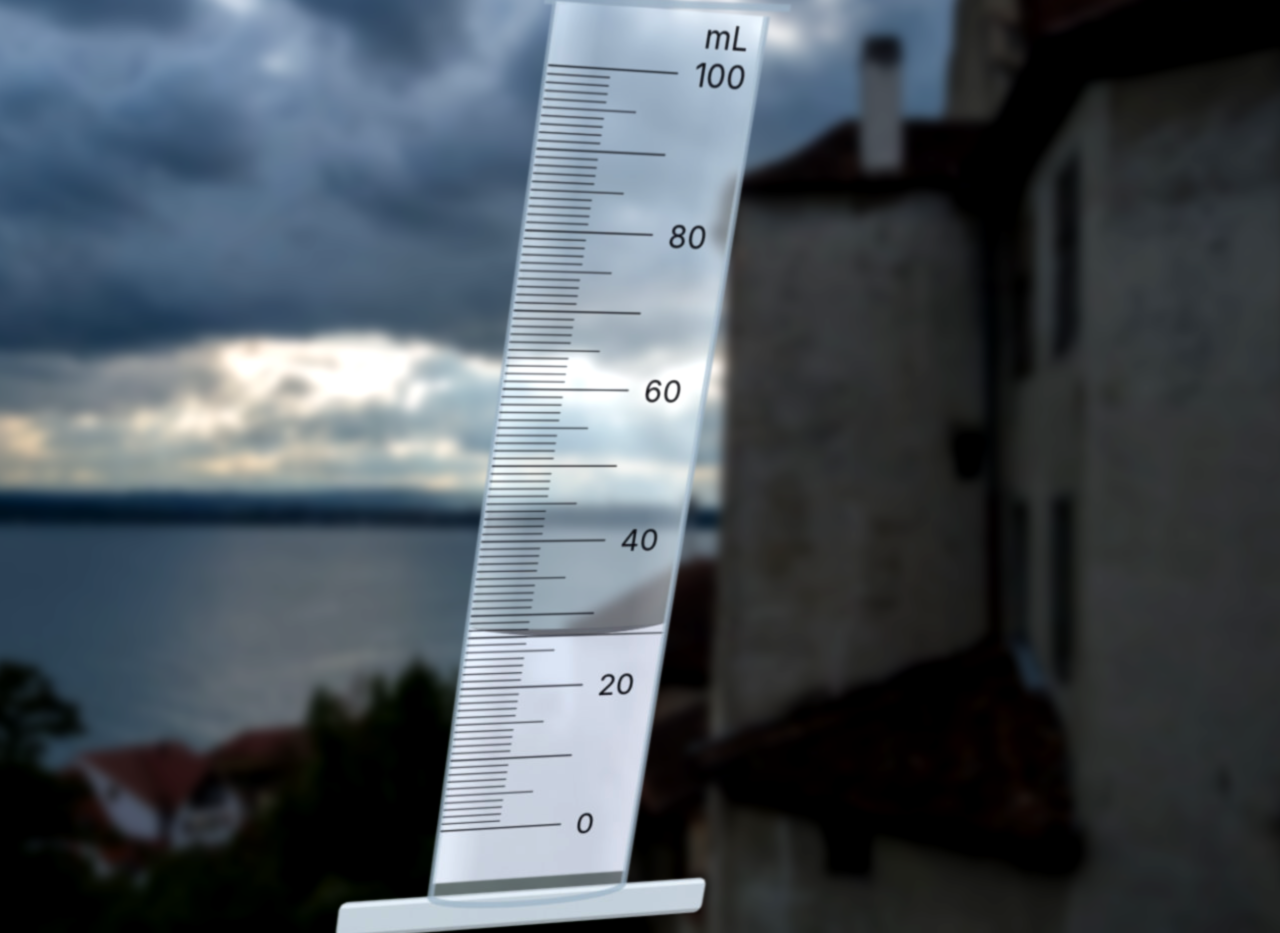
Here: 27 mL
